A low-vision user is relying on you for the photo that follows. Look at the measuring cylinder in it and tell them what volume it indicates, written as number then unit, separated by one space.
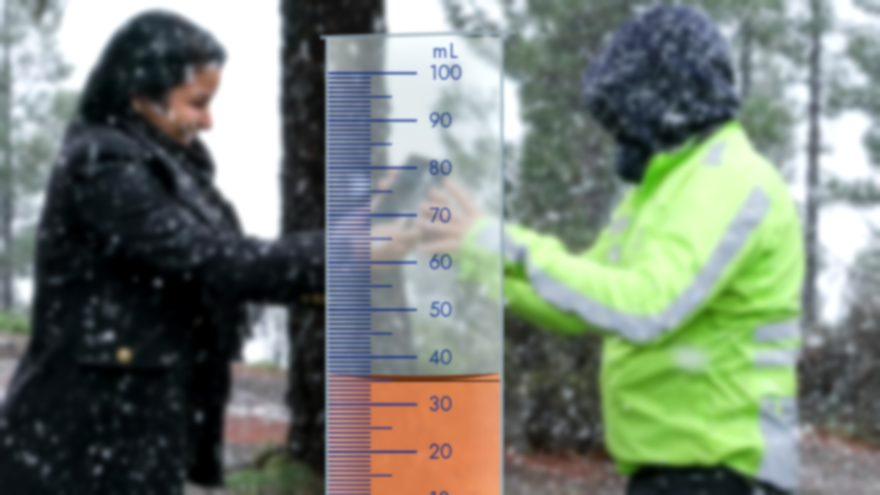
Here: 35 mL
